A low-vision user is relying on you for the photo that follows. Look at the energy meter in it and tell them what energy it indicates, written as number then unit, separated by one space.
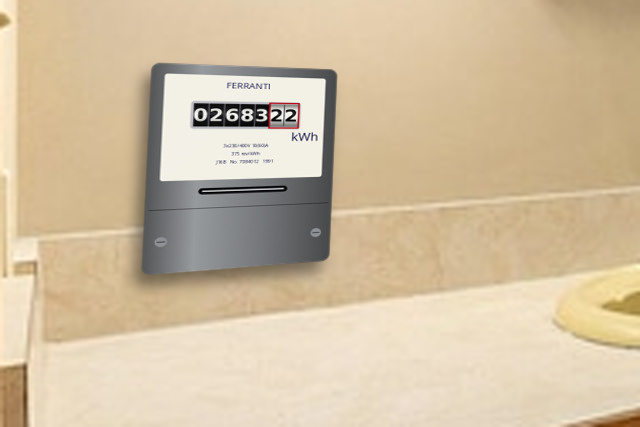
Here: 2683.22 kWh
